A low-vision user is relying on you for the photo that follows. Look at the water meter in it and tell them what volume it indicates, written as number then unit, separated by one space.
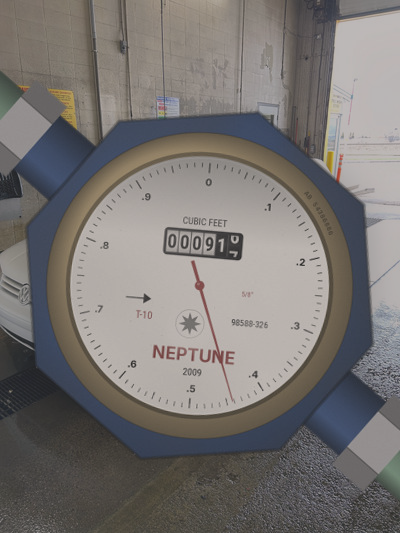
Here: 916.44 ft³
